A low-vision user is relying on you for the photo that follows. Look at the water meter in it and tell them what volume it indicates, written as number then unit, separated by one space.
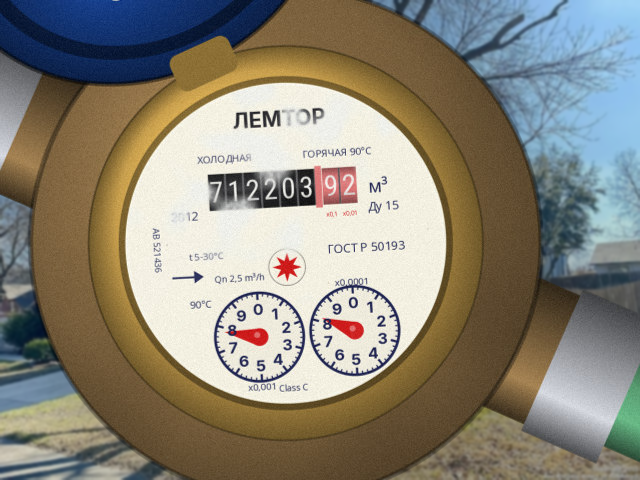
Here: 712203.9278 m³
